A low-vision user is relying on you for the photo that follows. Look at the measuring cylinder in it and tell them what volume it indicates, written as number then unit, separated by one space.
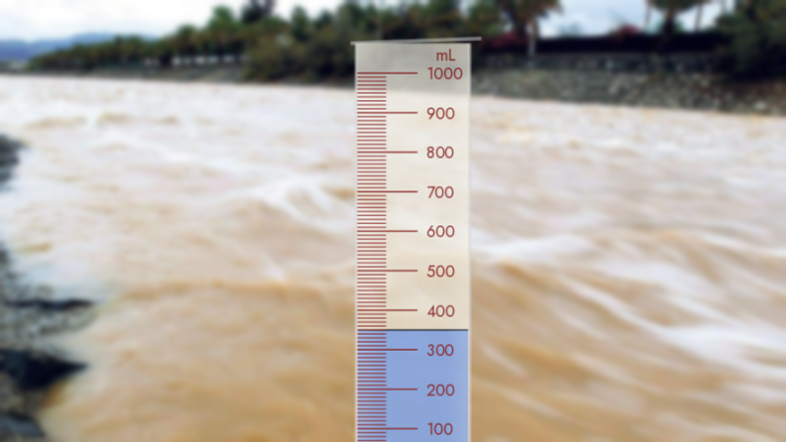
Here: 350 mL
